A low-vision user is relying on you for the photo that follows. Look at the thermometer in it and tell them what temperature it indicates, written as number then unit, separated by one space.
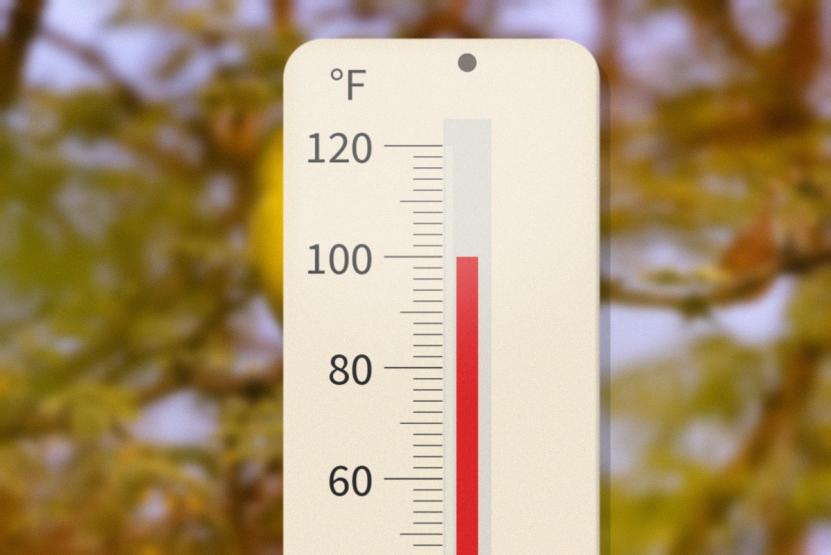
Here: 100 °F
